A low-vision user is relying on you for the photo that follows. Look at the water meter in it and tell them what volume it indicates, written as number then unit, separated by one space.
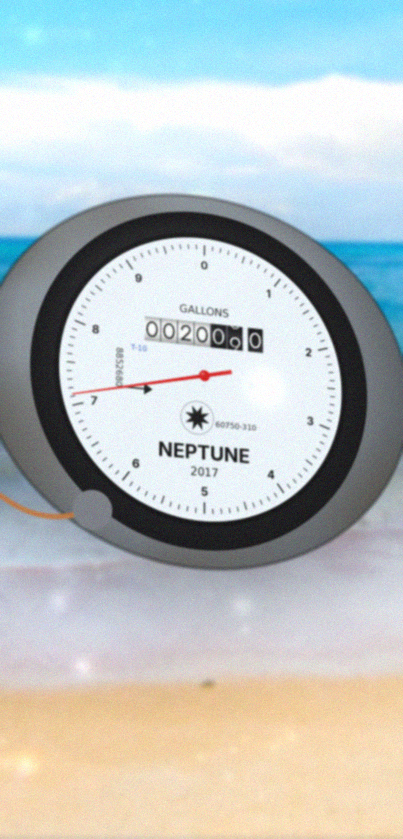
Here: 20087.1 gal
